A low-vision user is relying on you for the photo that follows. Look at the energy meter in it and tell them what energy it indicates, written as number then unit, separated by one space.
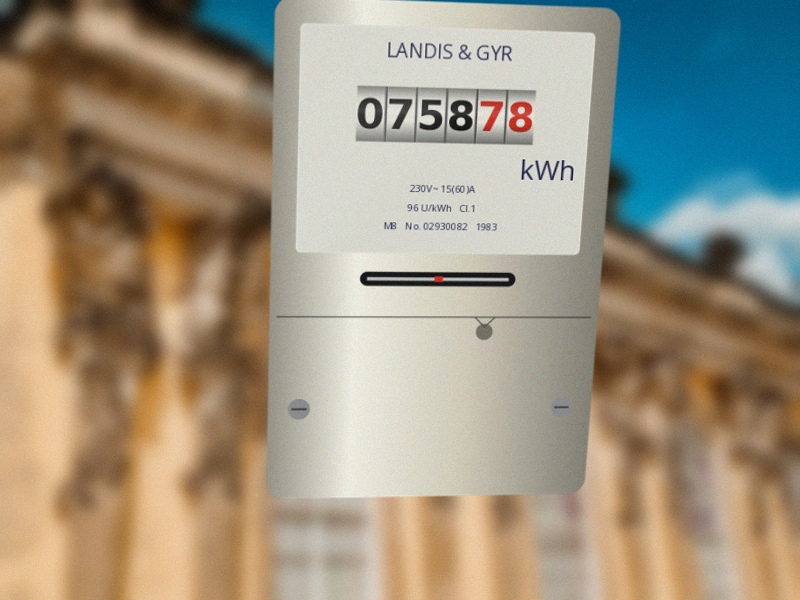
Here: 758.78 kWh
